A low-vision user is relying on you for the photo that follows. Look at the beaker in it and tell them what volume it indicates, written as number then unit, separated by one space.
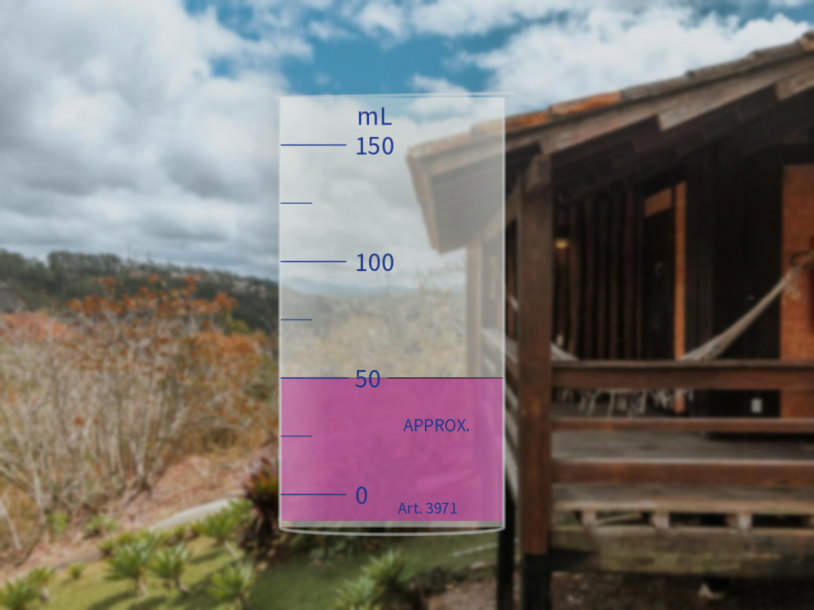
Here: 50 mL
